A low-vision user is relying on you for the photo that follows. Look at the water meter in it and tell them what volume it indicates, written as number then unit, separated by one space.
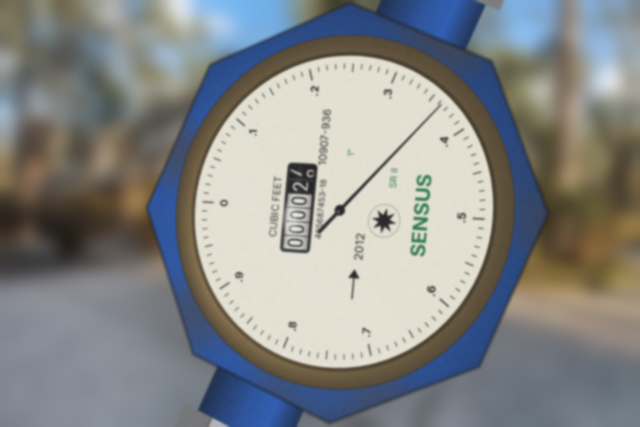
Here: 27.36 ft³
